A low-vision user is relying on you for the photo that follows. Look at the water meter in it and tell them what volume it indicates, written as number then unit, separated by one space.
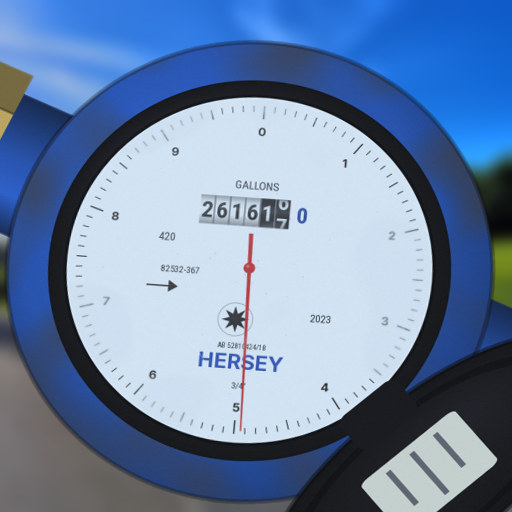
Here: 2616164.9 gal
